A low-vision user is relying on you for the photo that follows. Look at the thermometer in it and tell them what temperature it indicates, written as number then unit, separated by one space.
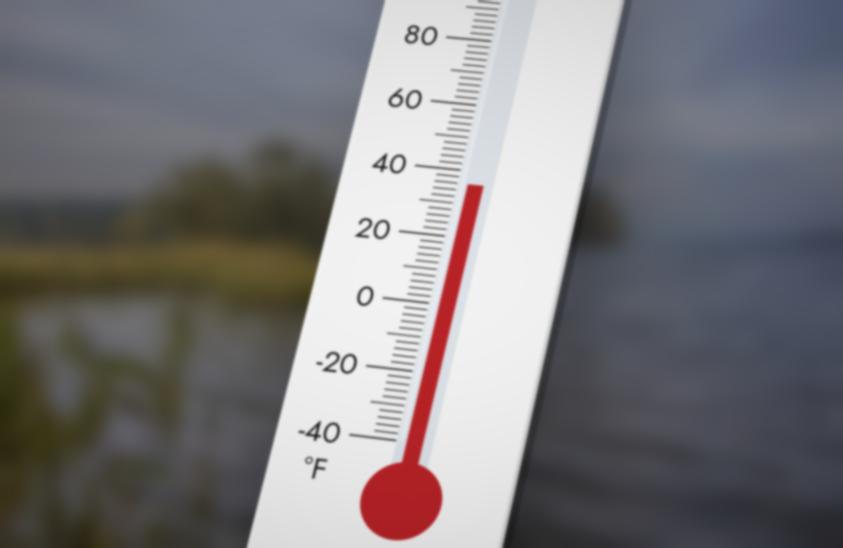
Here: 36 °F
